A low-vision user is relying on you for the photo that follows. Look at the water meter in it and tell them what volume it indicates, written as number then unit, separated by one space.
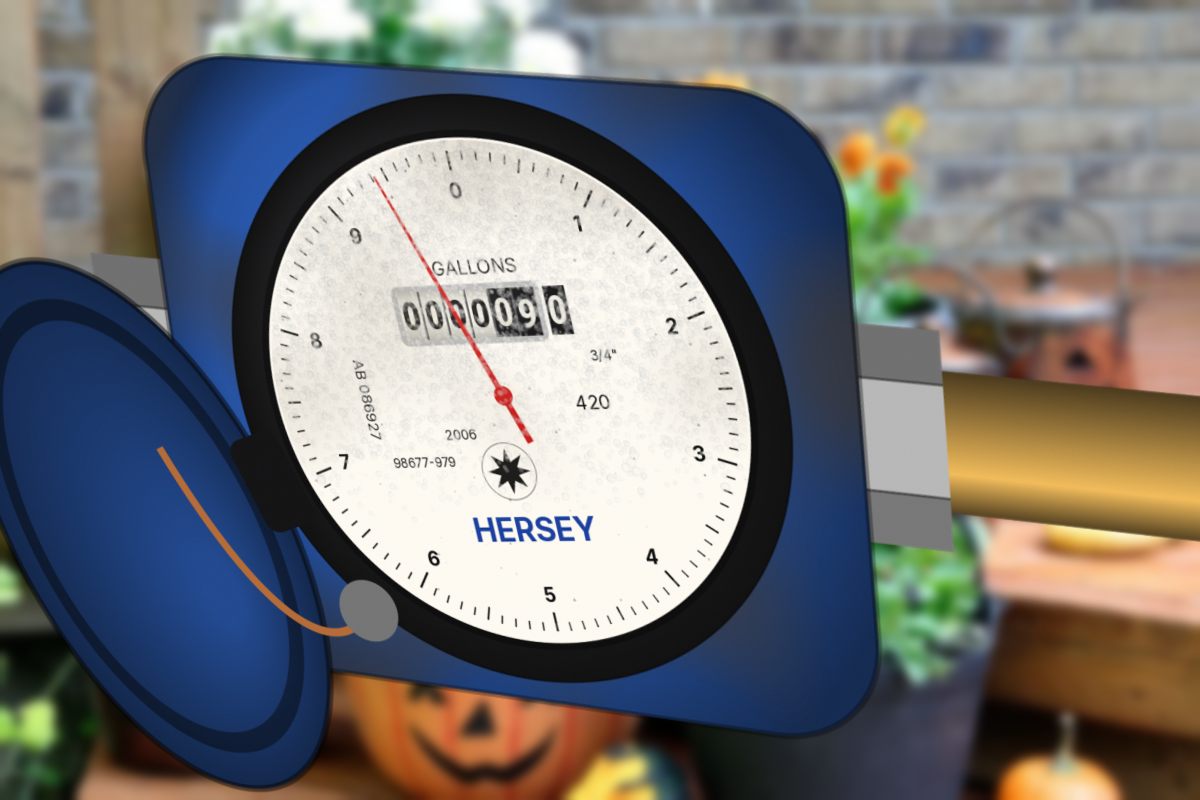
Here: 89.4 gal
